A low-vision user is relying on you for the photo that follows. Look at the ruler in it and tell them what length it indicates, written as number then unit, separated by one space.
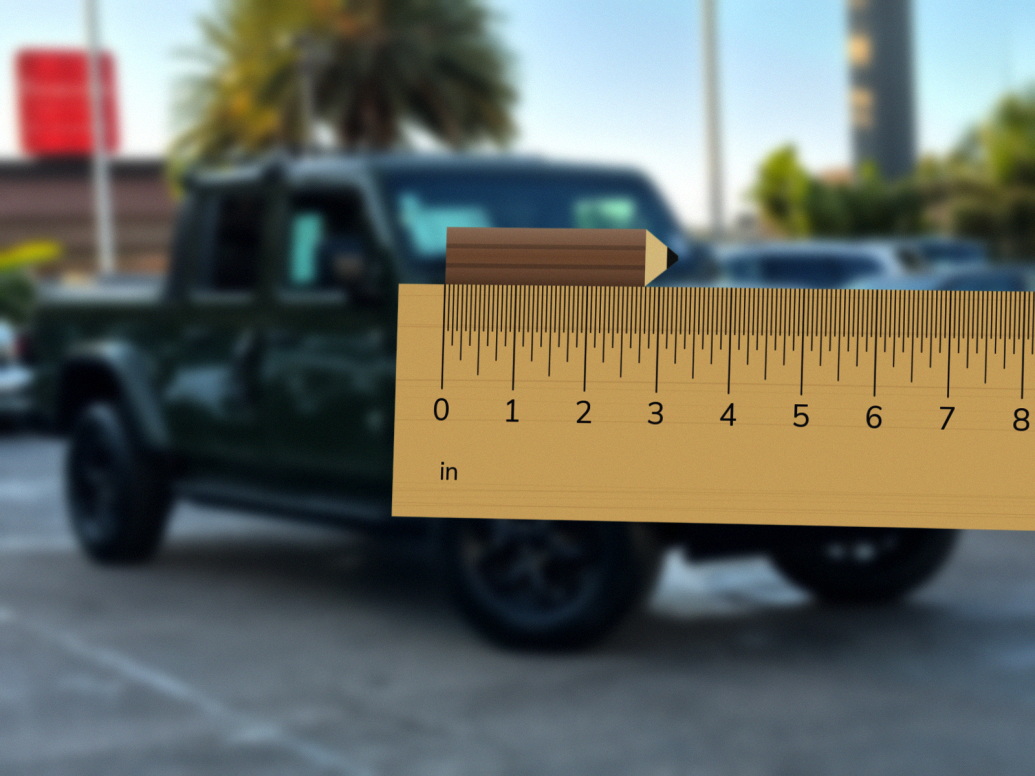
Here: 3.25 in
